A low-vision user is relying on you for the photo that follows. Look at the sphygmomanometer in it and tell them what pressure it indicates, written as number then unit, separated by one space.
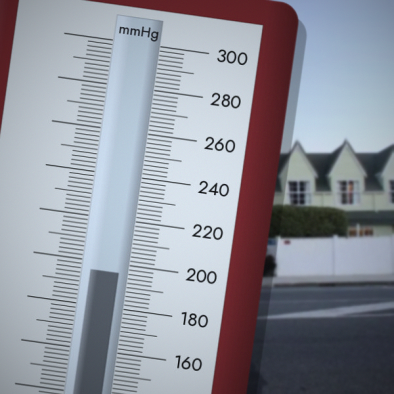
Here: 196 mmHg
